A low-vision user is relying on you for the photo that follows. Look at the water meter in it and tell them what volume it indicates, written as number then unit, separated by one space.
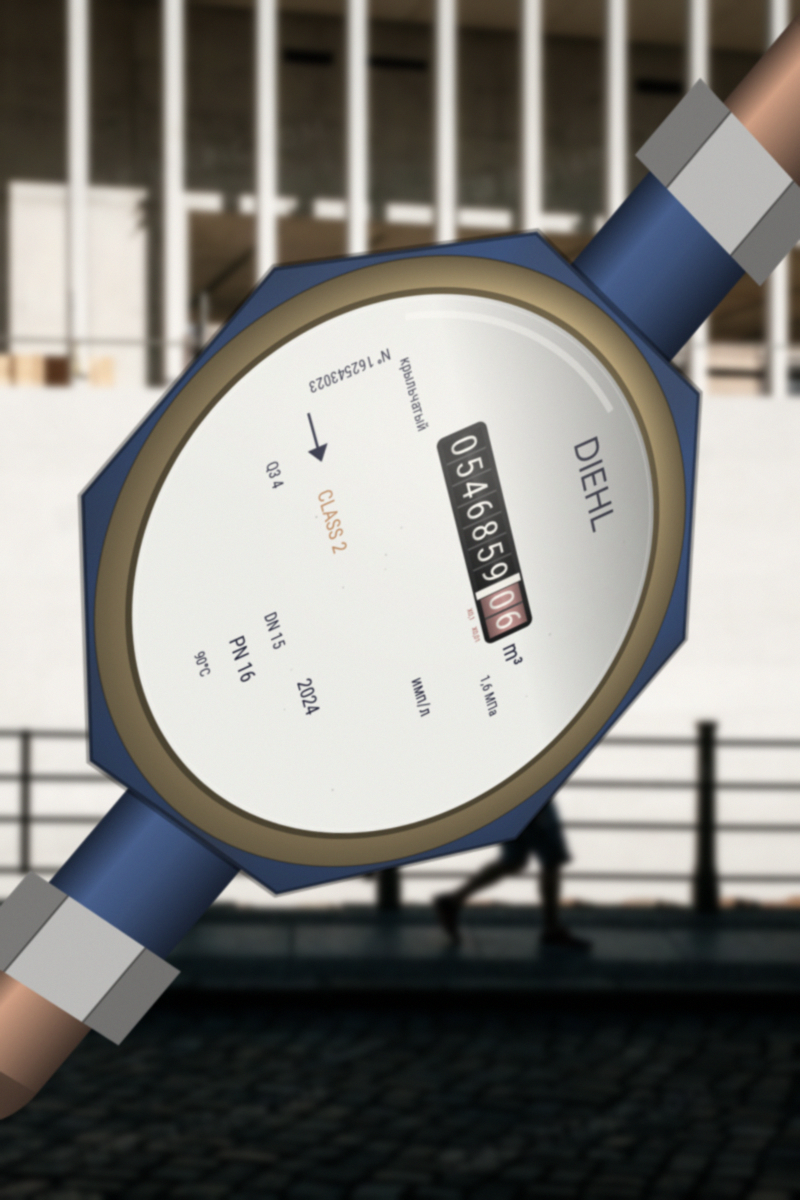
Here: 546859.06 m³
